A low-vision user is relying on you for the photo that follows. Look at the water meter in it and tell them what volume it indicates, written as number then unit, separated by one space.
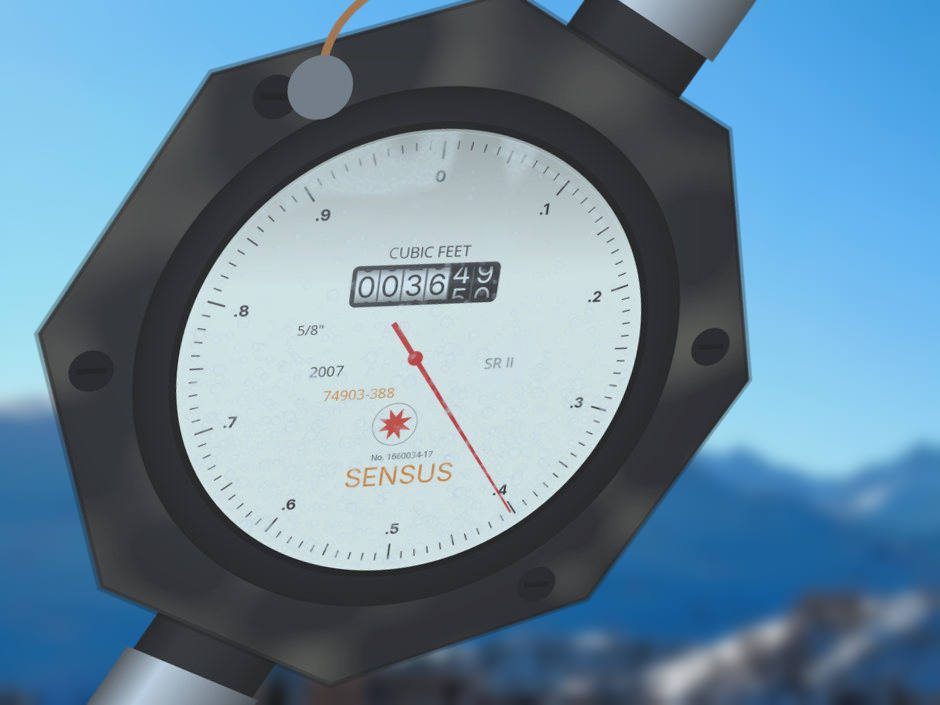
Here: 3649.40 ft³
